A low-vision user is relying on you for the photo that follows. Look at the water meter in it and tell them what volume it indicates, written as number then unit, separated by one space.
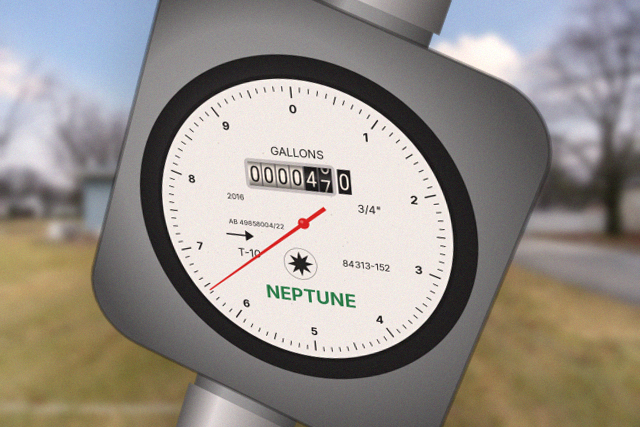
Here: 466.4 gal
